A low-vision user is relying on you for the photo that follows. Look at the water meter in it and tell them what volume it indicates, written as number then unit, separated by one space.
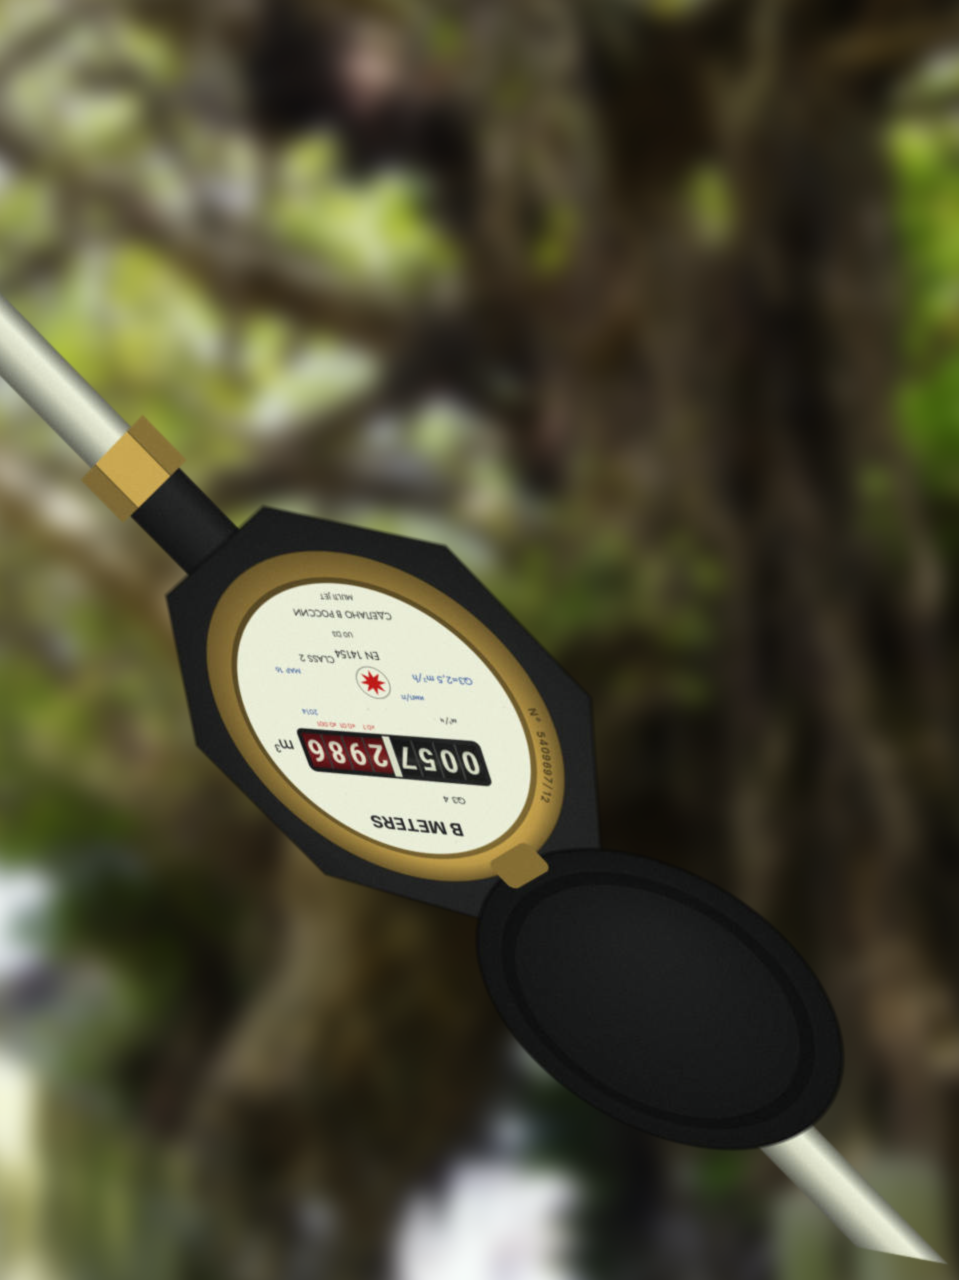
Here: 57.2986 m³
